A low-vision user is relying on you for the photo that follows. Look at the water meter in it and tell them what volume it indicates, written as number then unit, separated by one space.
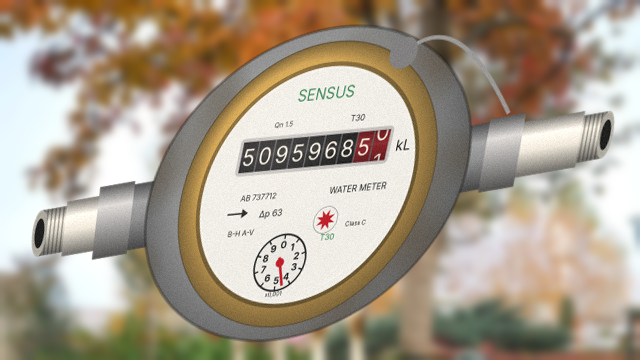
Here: 5095968.504 kL
